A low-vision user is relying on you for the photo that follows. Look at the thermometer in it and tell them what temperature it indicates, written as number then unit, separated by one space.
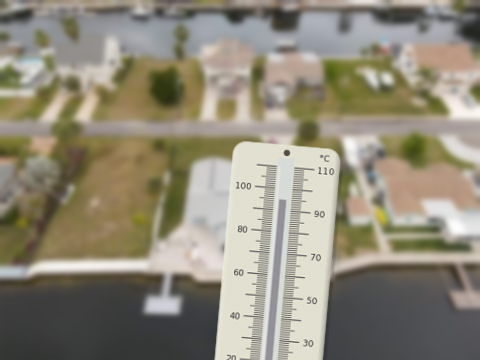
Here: 95 °C
